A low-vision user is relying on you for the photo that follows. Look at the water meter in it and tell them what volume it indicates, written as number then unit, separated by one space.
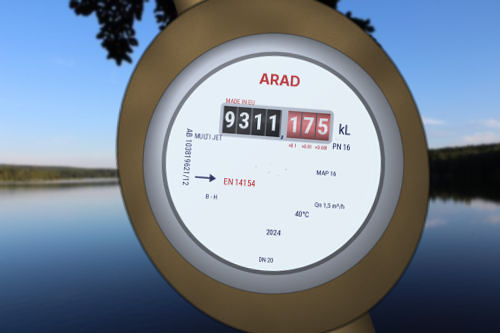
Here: 9311.175 kL
